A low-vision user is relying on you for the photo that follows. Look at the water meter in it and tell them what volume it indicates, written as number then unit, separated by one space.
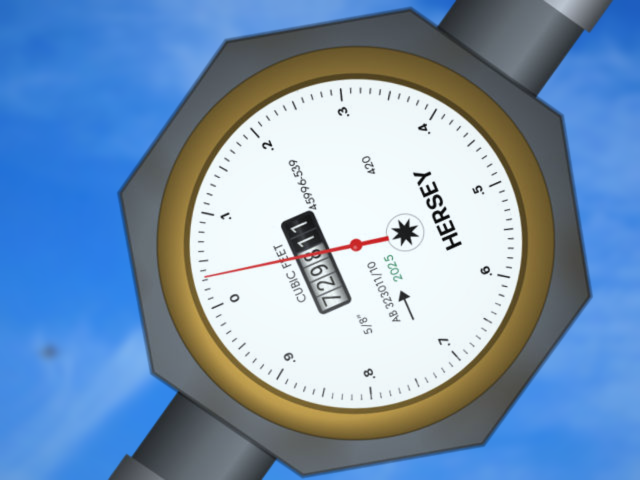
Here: 729811.03 ft³
